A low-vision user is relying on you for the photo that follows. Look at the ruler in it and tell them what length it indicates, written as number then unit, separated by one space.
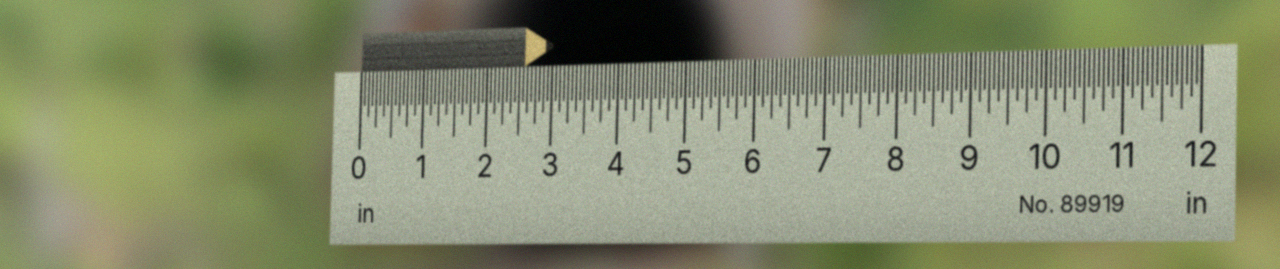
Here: 3 in
